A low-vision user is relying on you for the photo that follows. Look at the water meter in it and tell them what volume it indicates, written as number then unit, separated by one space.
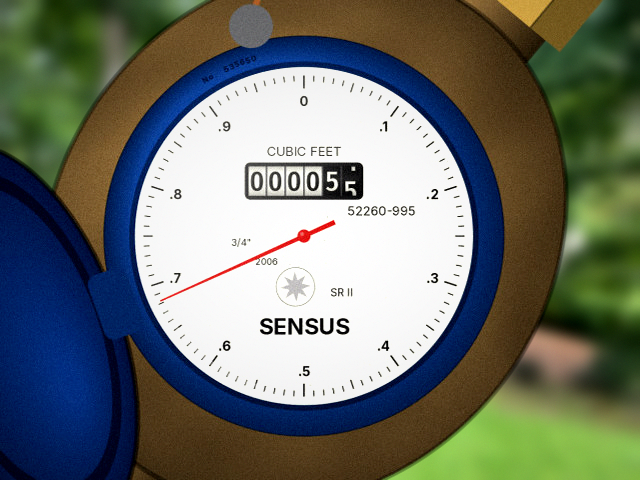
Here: 54.68 ft³
